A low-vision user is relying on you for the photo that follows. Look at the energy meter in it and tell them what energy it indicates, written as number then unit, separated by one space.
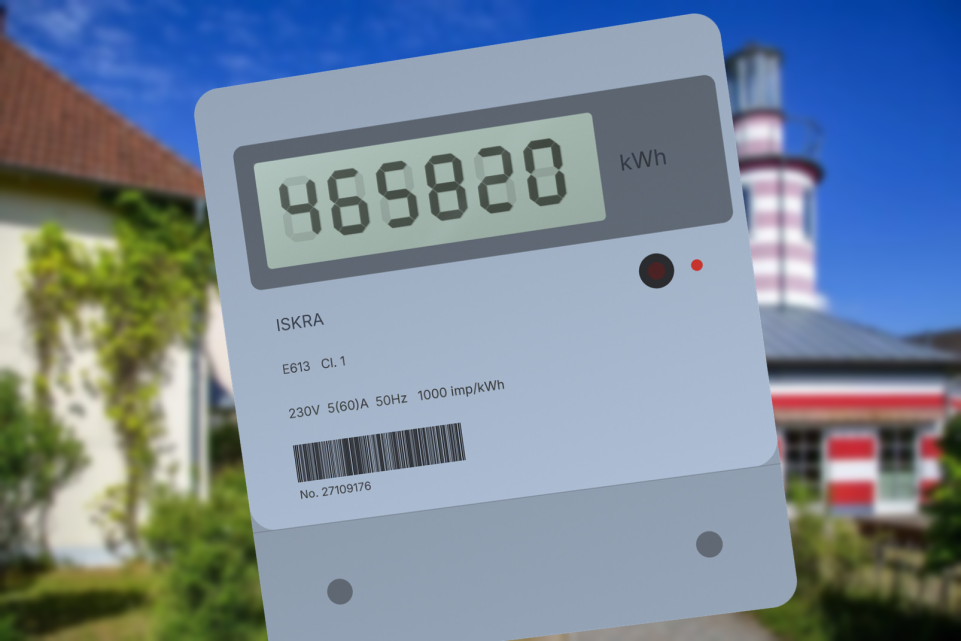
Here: 465820 kWh
